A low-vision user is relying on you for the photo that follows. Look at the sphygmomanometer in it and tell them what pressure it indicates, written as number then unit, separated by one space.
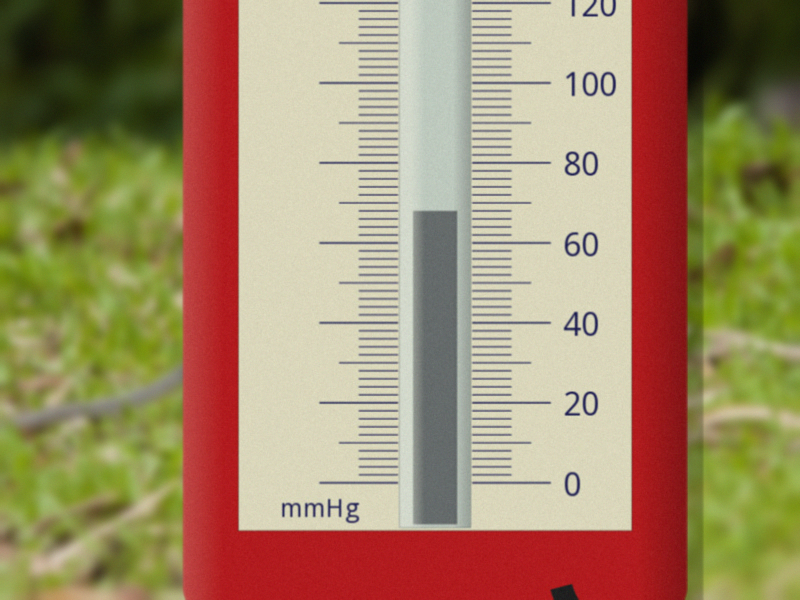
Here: 68 mmHg
